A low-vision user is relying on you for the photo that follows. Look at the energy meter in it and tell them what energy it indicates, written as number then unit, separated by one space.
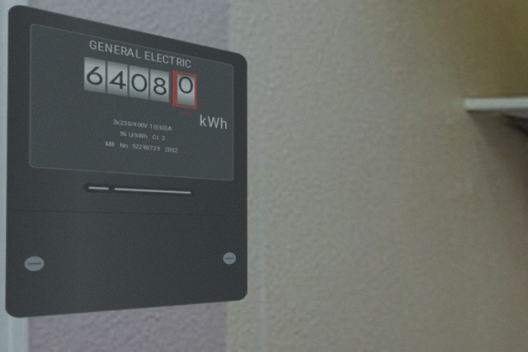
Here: 6408.0 kWh
